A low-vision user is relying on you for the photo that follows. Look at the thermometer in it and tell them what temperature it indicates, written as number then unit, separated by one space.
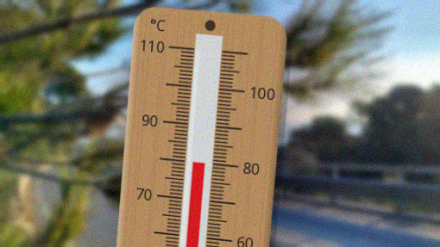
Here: 80 °C
